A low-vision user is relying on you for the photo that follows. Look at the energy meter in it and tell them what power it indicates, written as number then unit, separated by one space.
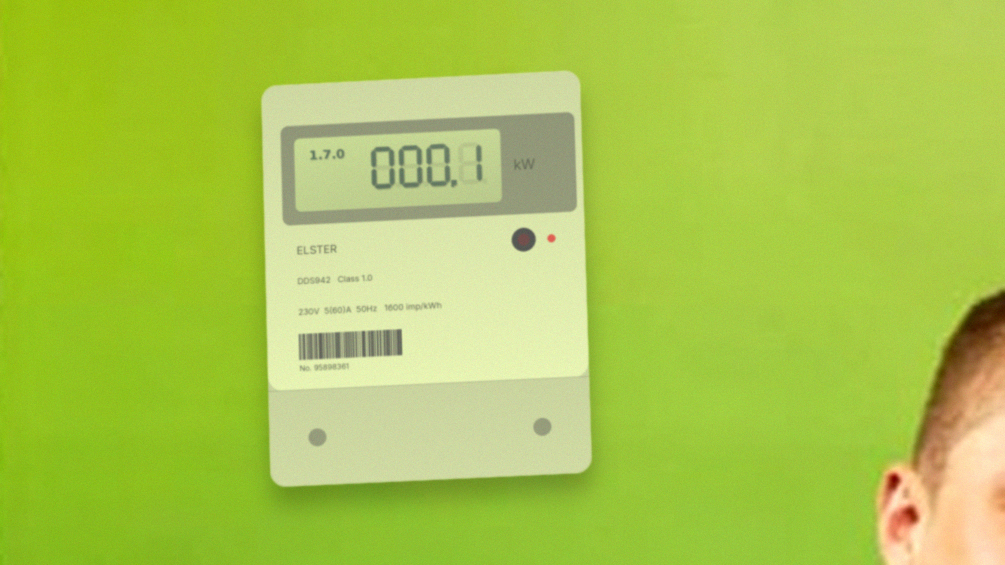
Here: 0.1 kW
